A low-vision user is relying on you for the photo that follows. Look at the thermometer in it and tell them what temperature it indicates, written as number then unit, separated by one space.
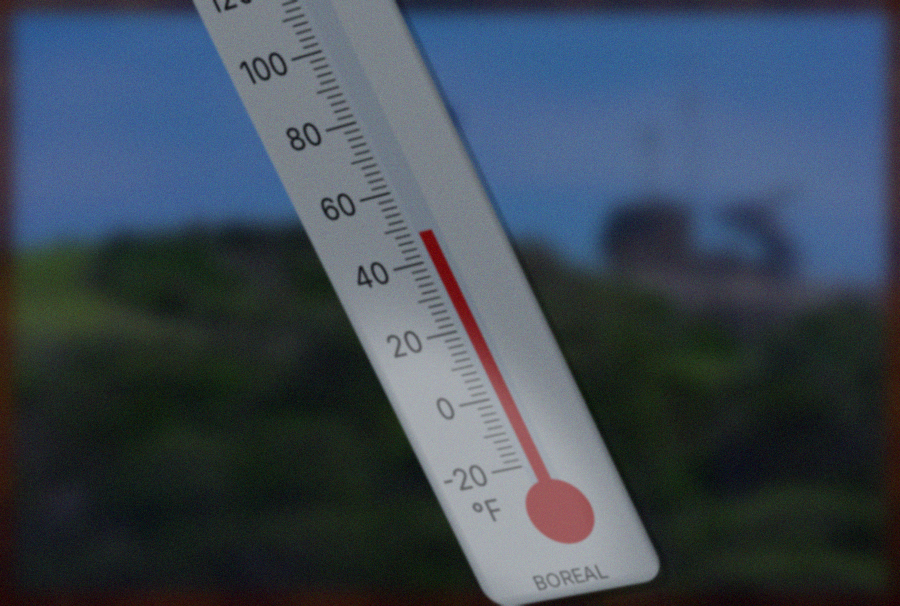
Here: 48 °F
